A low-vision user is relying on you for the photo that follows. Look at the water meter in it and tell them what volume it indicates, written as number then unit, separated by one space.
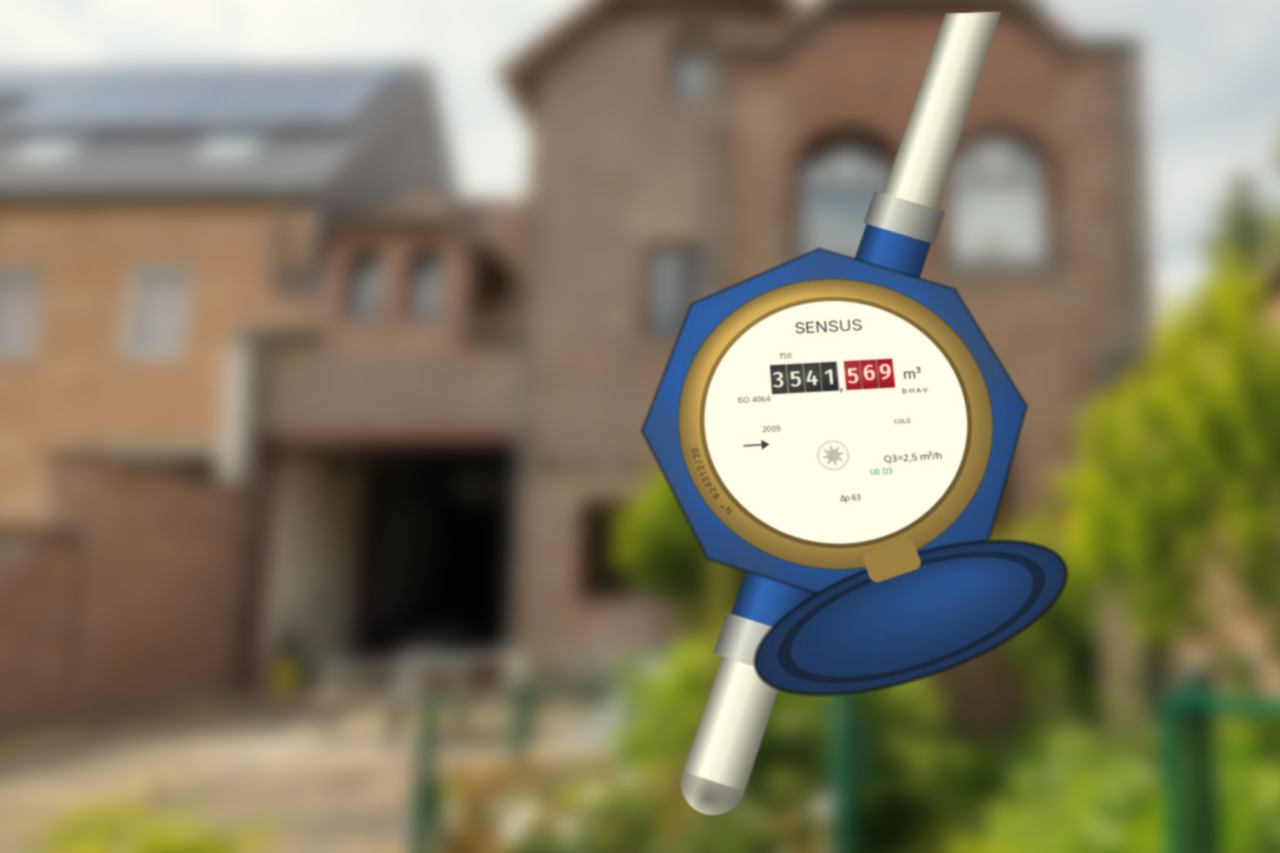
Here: 3541.569 m³
